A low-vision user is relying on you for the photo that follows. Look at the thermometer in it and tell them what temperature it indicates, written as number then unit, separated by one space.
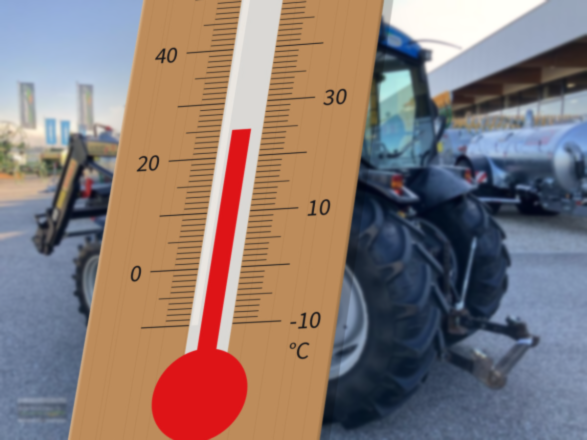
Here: 25 °C
